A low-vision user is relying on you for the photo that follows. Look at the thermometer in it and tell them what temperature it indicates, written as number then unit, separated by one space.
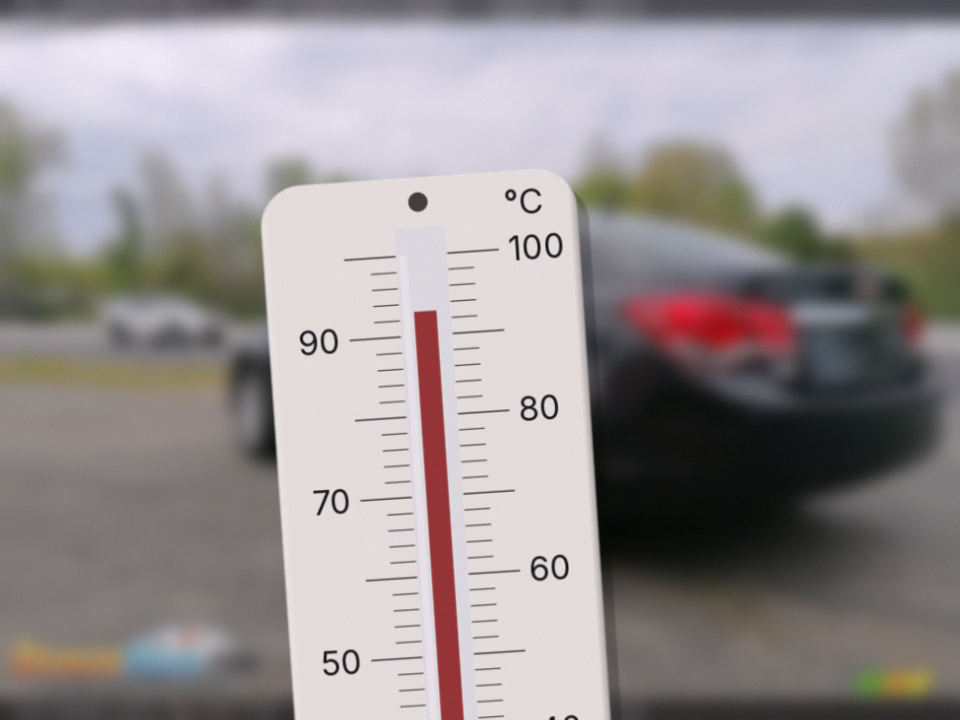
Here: 93 °C
